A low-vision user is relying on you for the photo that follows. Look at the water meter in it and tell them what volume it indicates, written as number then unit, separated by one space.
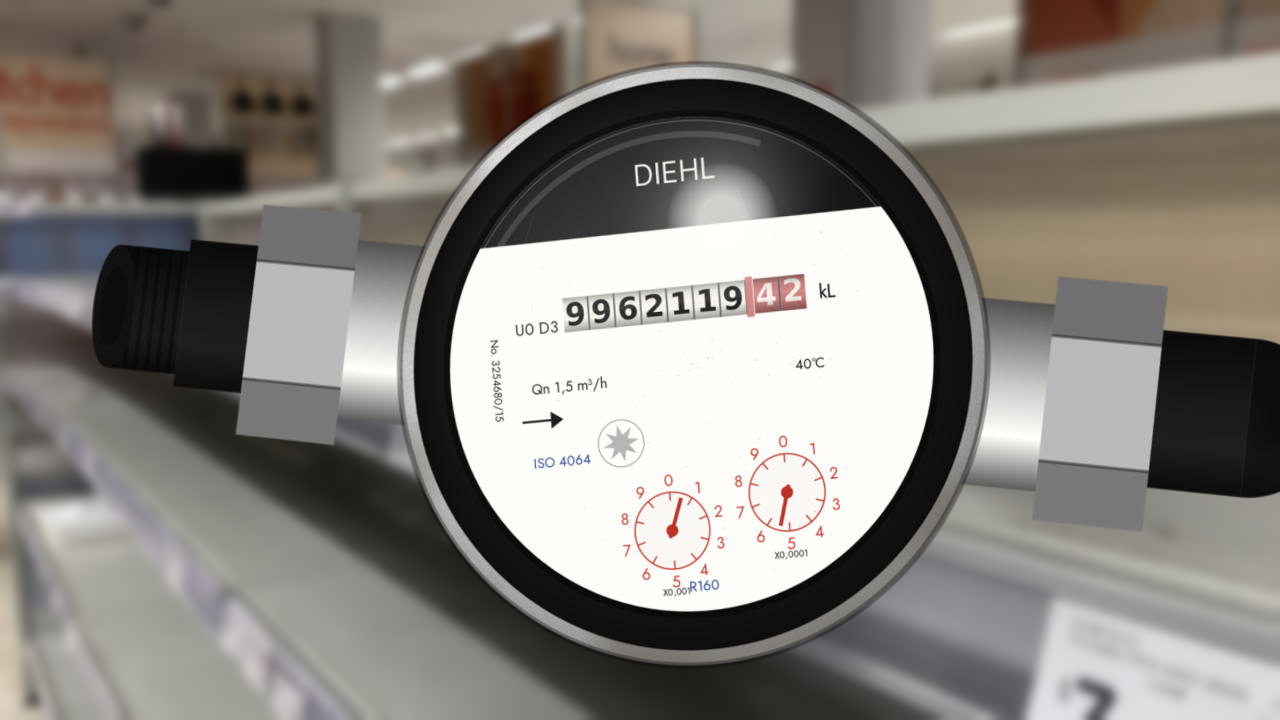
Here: 9962119.4205 kL
